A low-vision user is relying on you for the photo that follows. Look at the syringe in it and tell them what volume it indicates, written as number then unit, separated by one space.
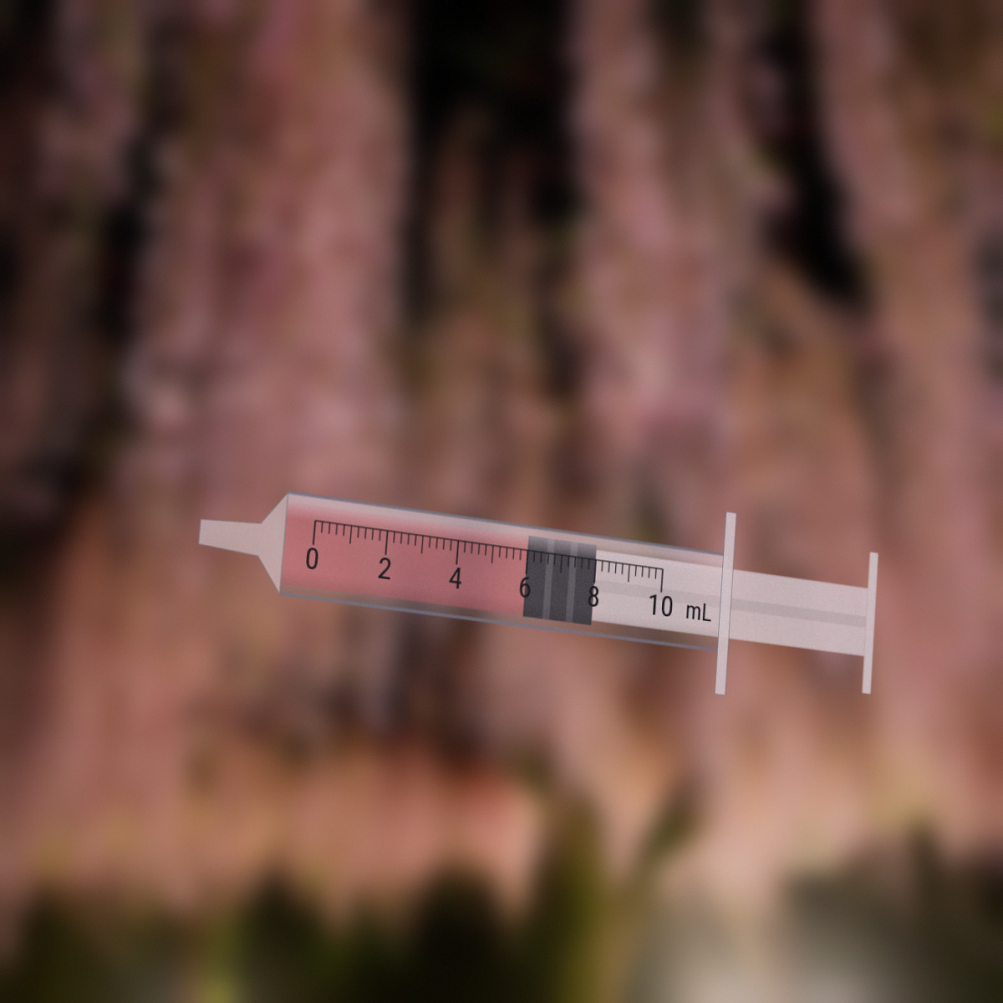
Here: 6 mL
